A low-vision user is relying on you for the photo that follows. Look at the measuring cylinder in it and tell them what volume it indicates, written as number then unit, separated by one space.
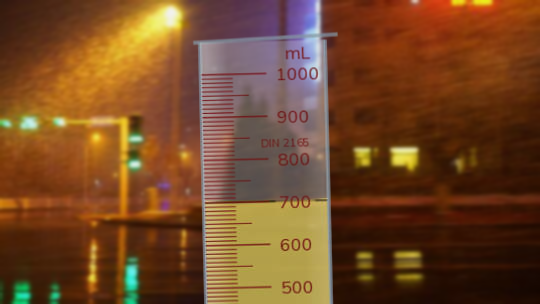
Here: 700 mL
